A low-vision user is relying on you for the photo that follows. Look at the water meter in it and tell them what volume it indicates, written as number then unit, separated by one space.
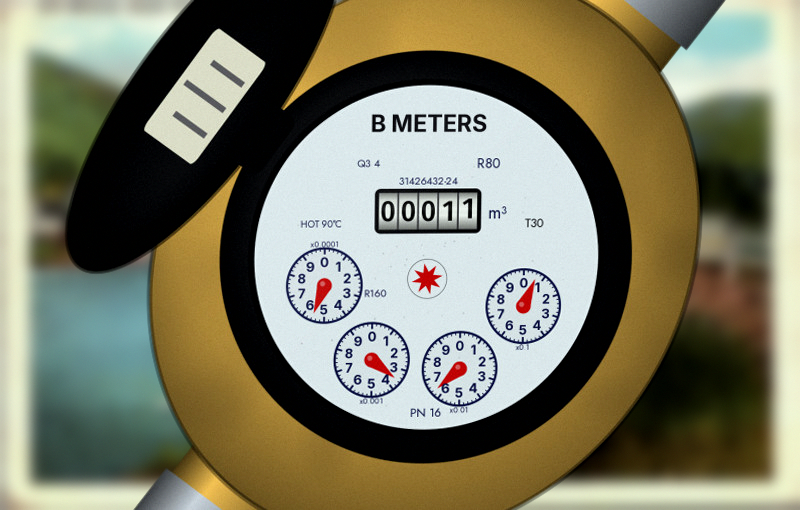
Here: 11.0635 m³
